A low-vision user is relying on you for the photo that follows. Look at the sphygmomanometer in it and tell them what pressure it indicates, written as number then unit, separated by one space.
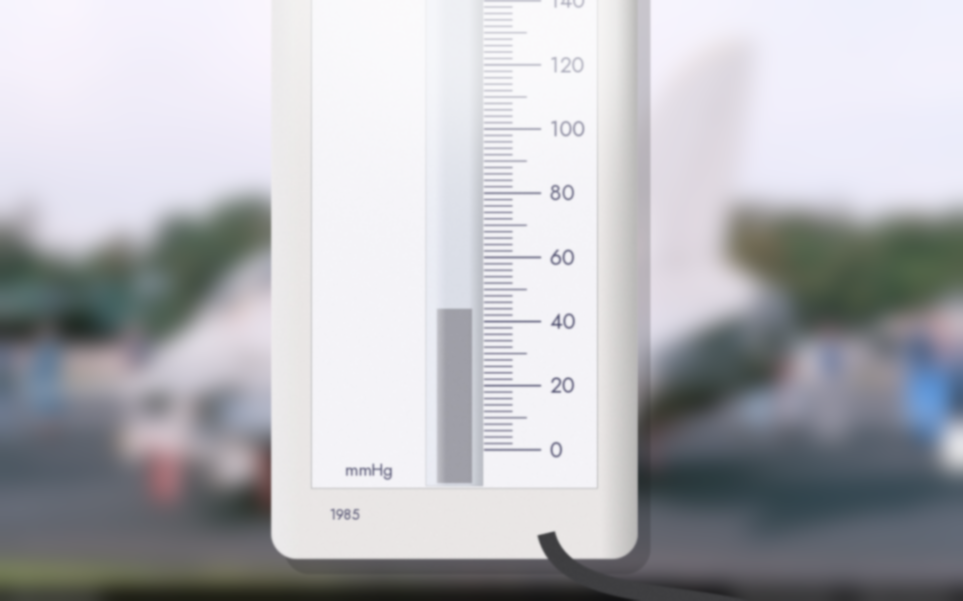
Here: 44 mmHg
